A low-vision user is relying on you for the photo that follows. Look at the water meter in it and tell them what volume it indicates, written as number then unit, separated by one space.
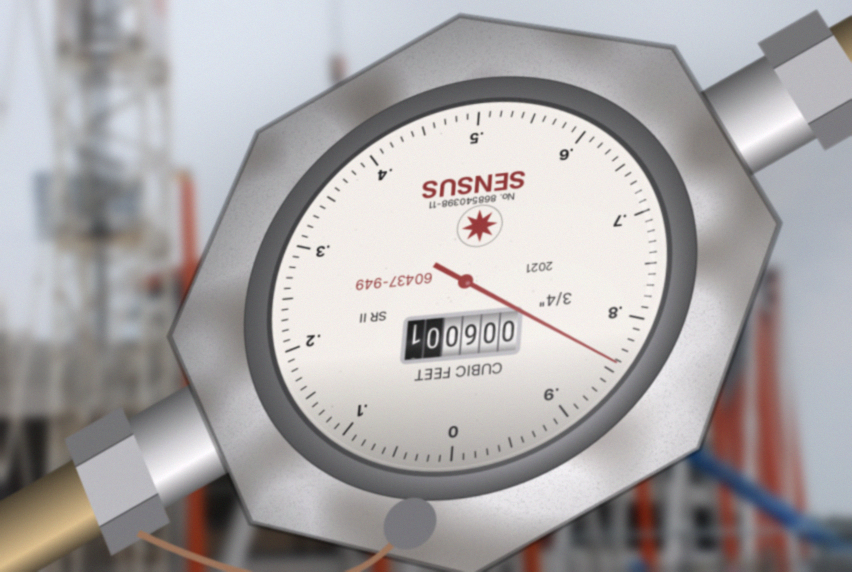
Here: 6000.84 ft³
